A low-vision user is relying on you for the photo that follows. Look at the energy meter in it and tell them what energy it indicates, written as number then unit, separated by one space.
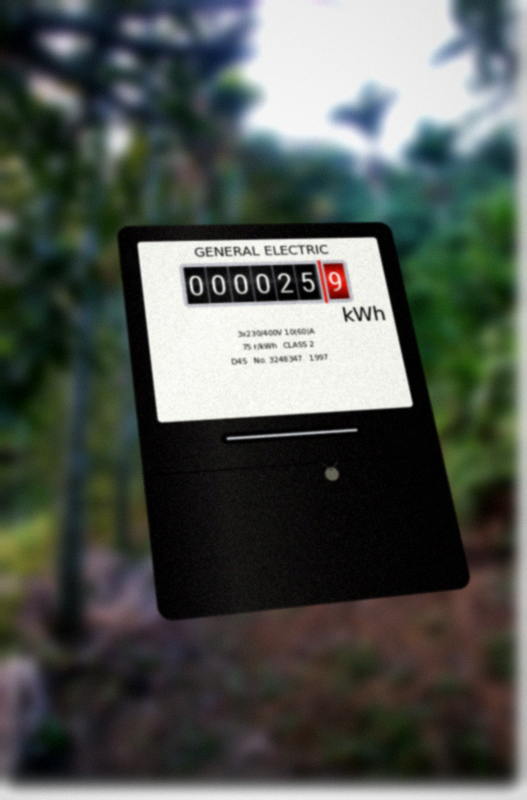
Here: 25.9 kWh
